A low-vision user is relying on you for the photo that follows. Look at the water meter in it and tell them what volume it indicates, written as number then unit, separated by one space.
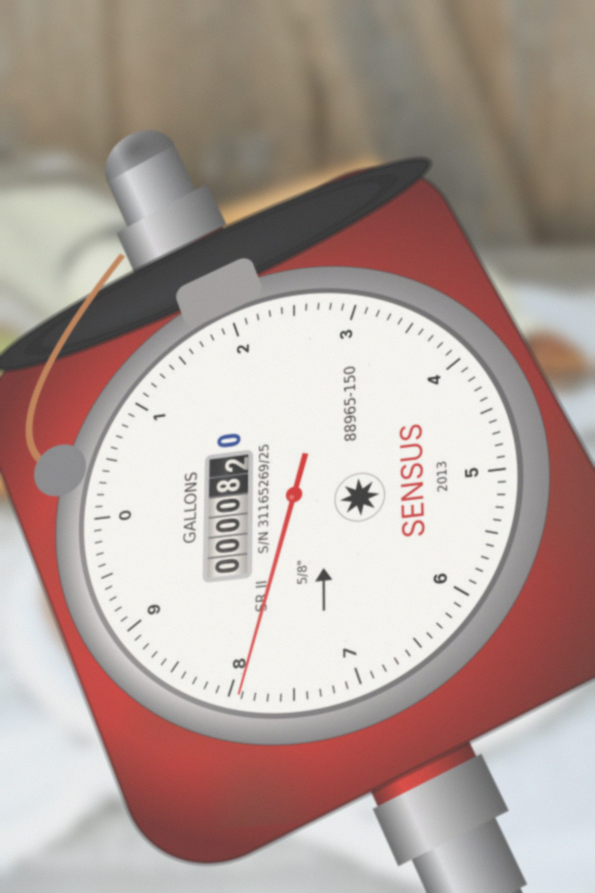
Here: 817.9 gal
